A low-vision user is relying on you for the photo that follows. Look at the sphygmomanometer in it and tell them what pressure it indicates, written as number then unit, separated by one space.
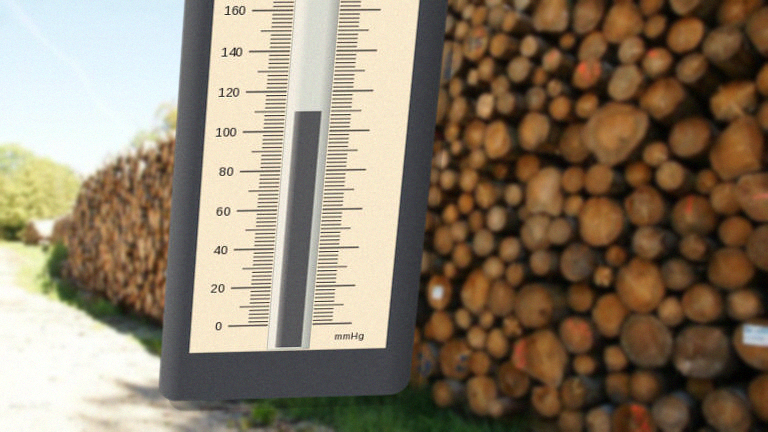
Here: 110 mmHg
